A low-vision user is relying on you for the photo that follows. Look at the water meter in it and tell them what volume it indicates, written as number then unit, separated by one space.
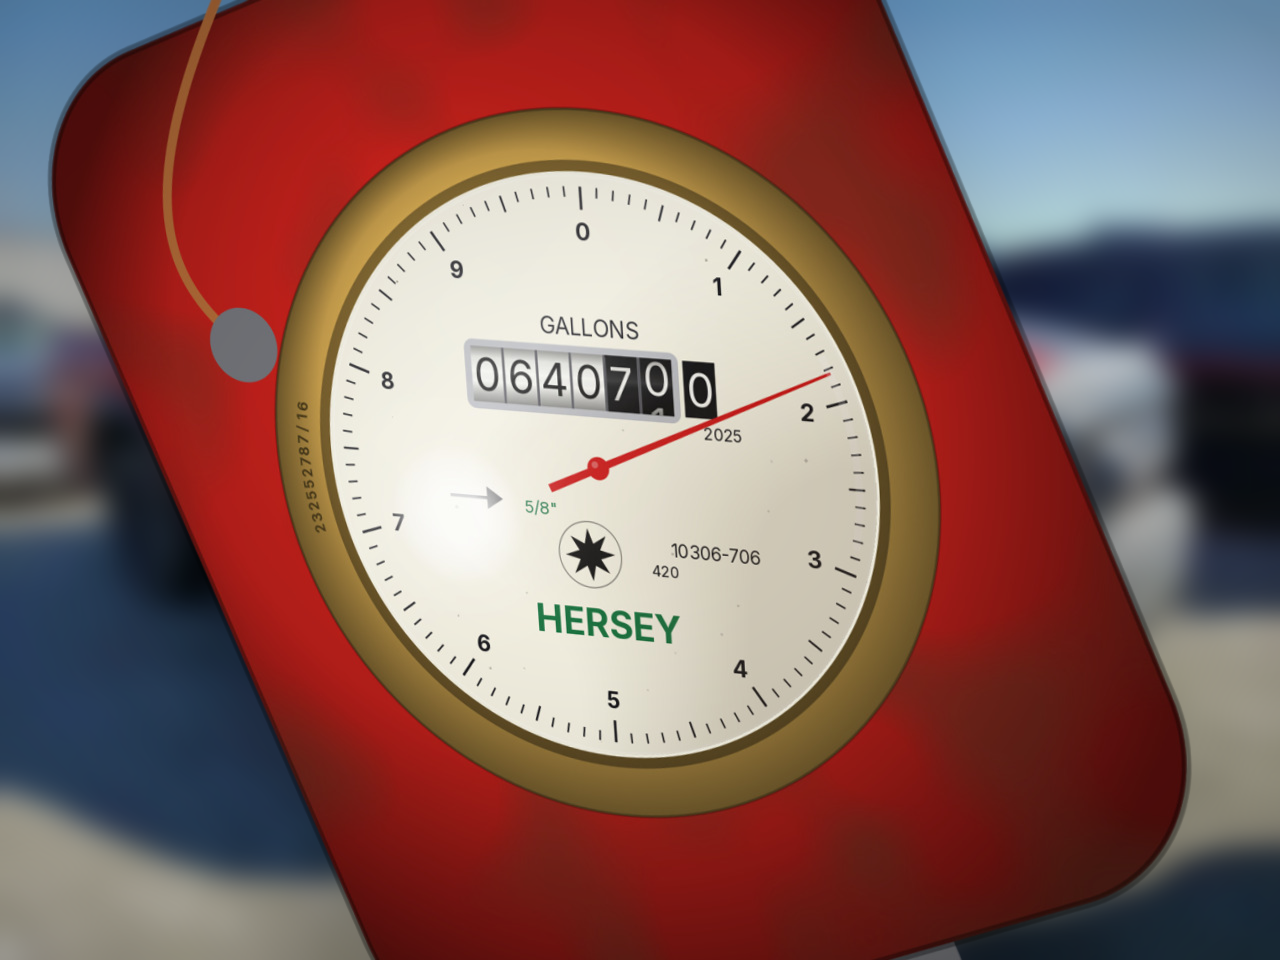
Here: 640701.8 gal
